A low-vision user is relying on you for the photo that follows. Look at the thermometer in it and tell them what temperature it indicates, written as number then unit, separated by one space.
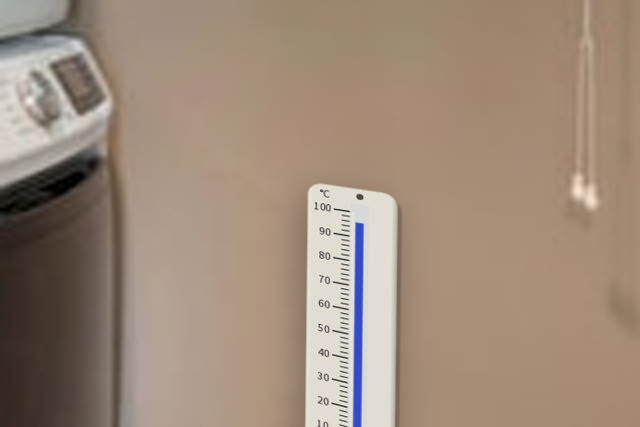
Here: 96 °C
